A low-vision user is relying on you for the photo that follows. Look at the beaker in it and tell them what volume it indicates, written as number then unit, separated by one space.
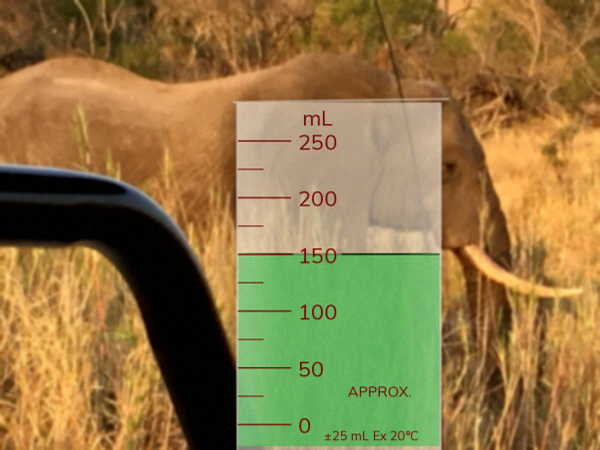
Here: 150 mL
